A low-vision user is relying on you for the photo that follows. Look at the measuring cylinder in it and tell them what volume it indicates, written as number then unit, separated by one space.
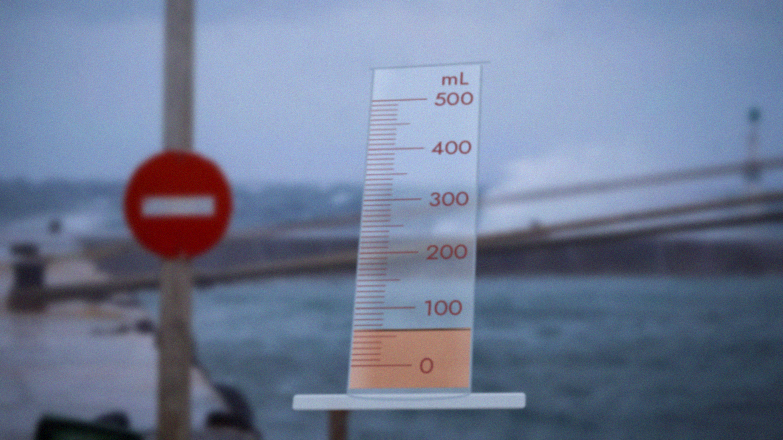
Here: 60 mL
